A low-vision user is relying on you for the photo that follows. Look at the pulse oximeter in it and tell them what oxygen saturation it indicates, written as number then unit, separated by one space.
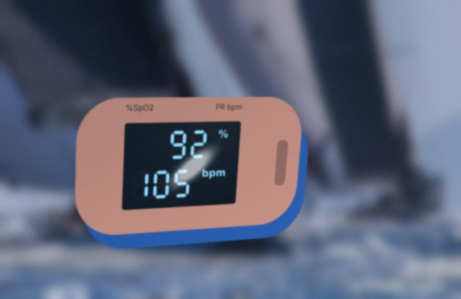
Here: 92 %
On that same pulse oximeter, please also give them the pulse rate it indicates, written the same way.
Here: 105 bpm
